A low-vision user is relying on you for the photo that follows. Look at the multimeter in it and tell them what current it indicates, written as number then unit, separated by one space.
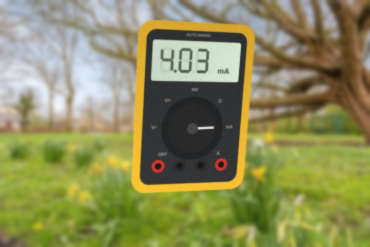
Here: 4.03 mA
